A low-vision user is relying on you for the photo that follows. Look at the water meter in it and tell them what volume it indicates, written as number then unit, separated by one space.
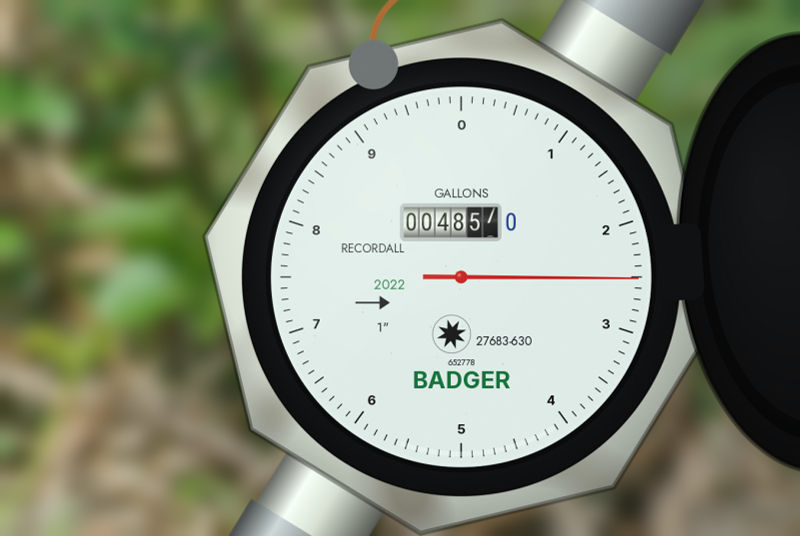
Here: 48572.5 gal
